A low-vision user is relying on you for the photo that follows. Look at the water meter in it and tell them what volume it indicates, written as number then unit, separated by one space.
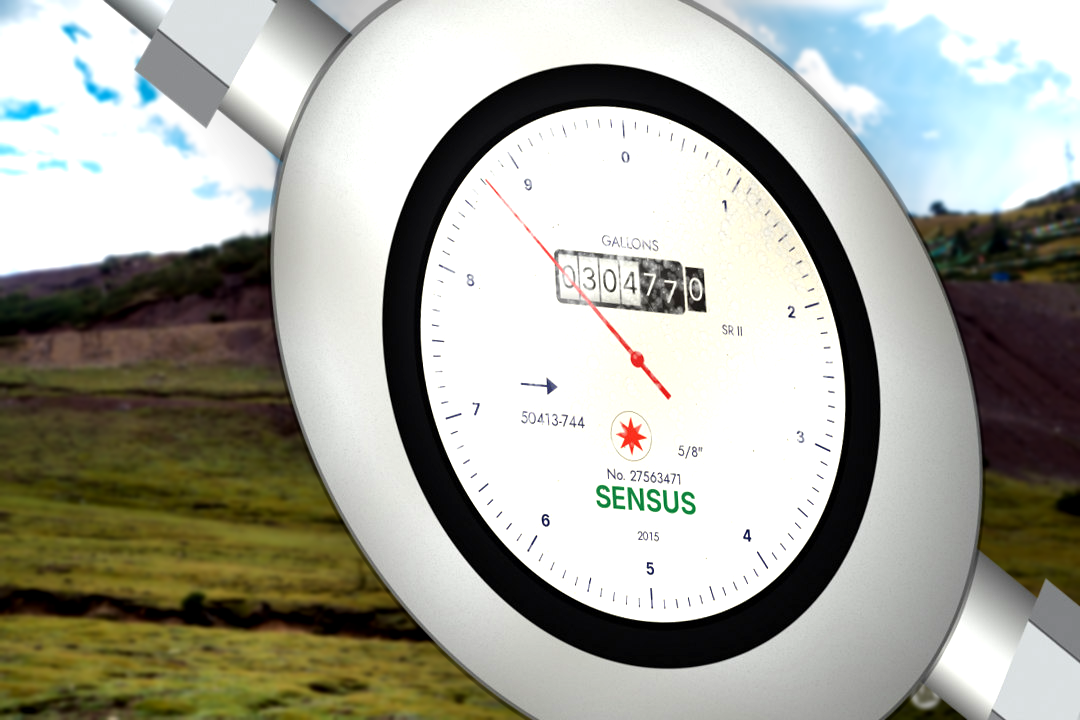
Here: 304768.7 gal
